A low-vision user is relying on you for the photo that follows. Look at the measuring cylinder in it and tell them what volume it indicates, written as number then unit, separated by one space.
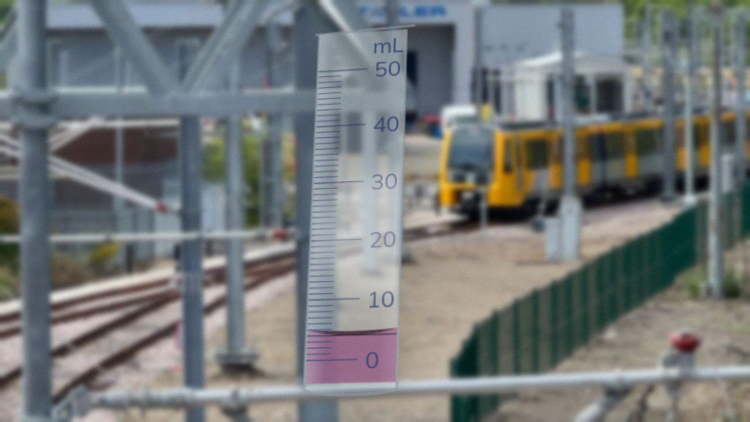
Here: 4 mL
